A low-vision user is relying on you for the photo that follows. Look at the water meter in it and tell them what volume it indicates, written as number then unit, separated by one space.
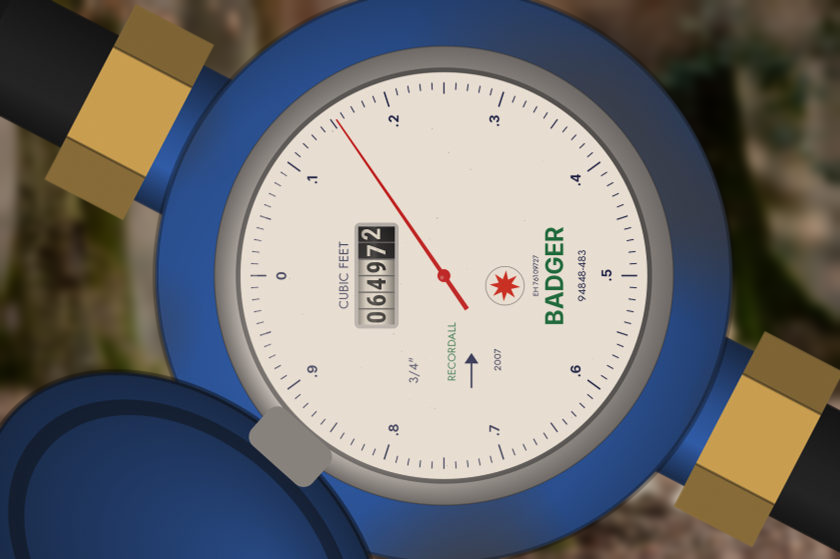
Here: 64972.15 ft³
